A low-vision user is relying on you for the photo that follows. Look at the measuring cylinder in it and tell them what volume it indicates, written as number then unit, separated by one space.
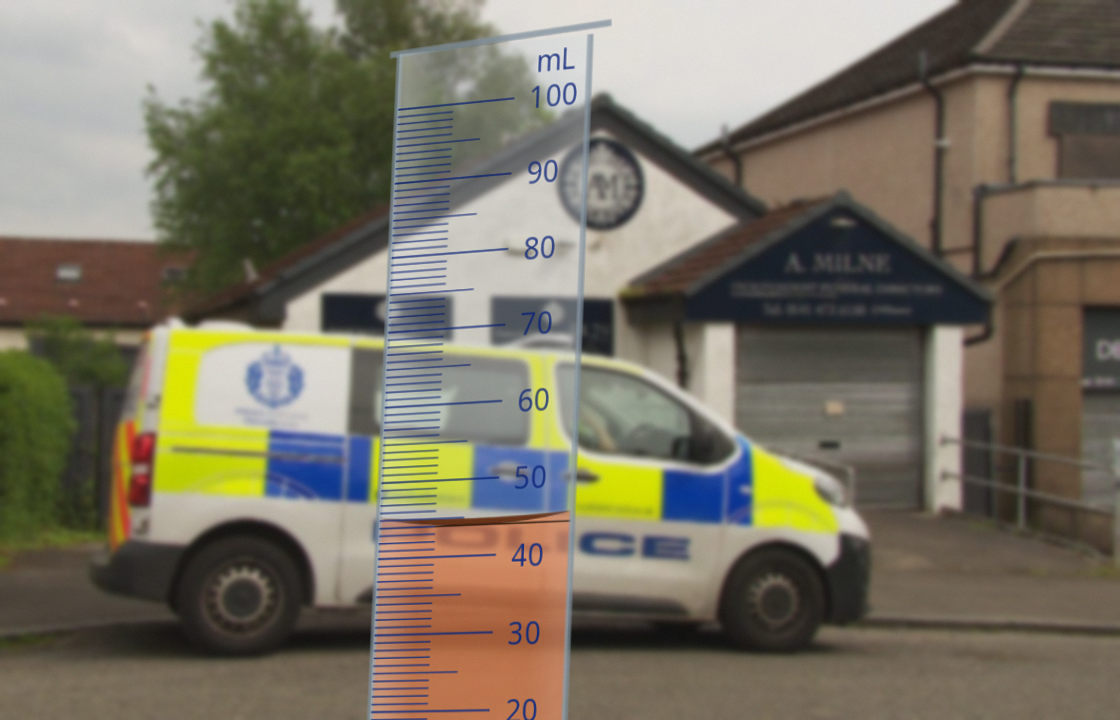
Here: 44 mL
